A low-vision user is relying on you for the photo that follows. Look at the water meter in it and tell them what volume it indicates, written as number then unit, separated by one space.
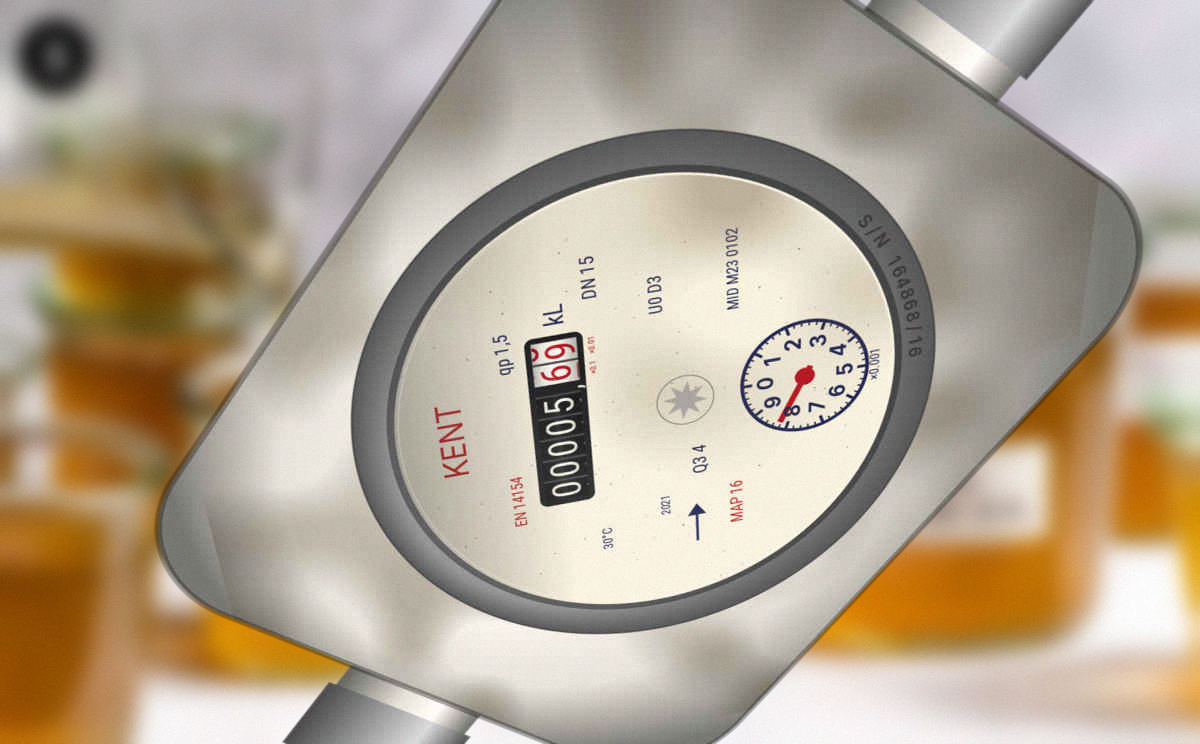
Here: 5.688 kL
